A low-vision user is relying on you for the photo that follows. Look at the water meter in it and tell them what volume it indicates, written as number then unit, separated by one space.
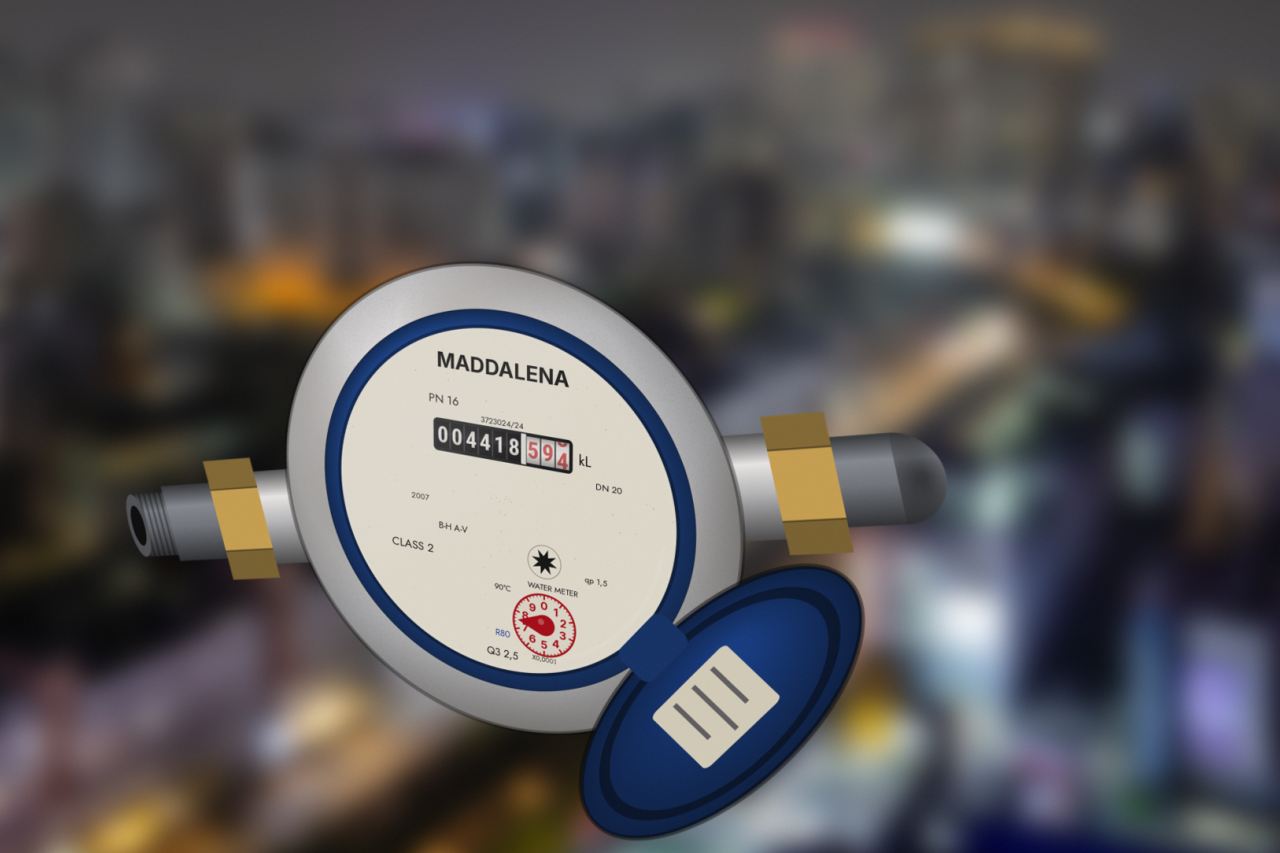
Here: 4418.5937 kL
